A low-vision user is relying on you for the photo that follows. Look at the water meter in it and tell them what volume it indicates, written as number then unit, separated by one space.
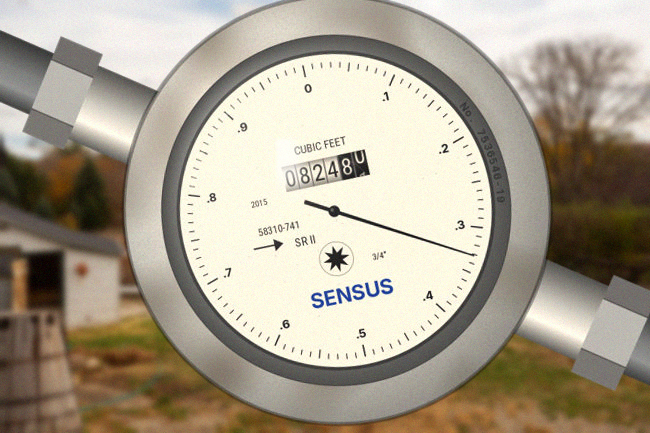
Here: 82480.33 ft³
